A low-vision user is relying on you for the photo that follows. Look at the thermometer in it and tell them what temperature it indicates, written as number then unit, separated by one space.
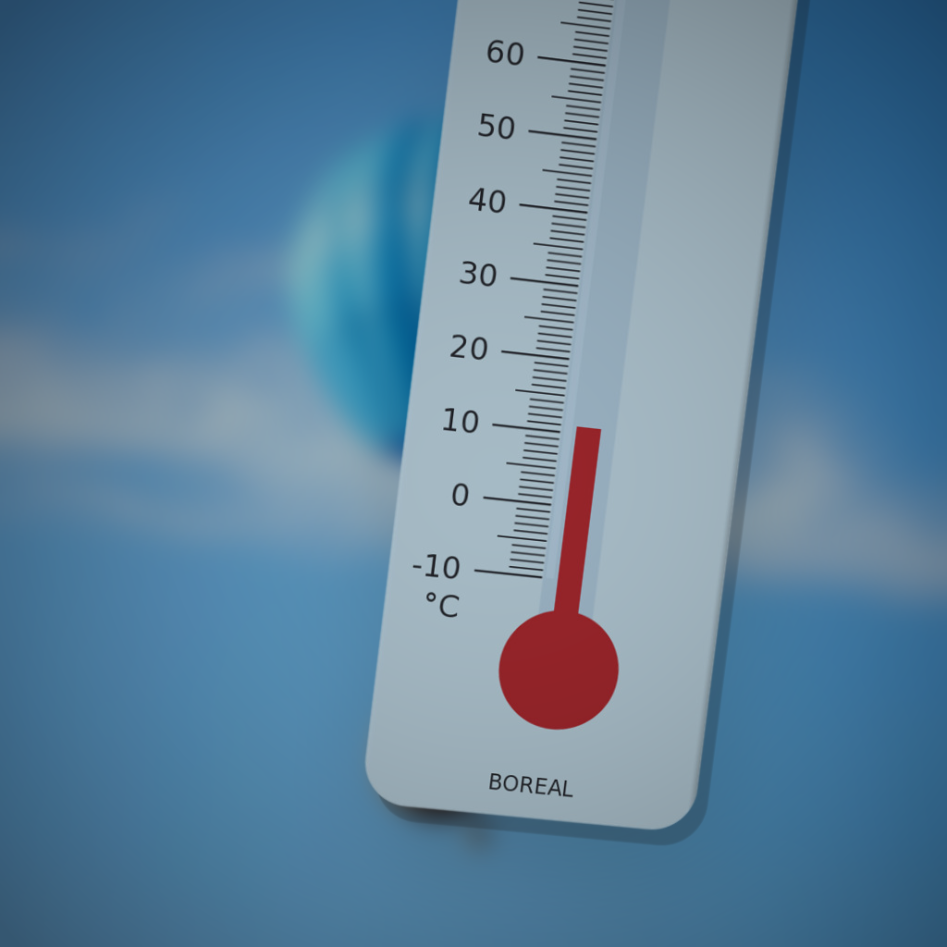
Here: 11 °C
